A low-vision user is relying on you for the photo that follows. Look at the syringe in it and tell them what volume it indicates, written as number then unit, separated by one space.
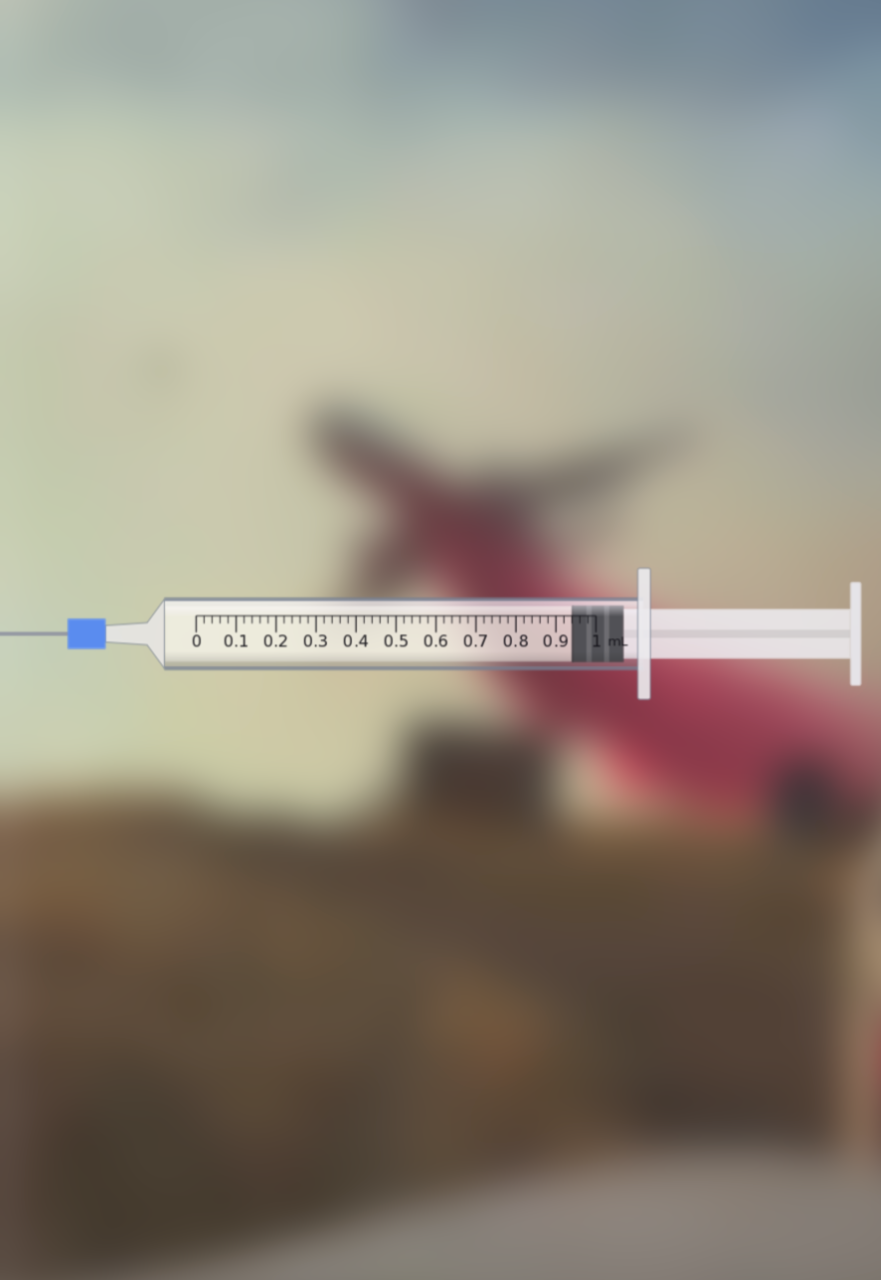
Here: 0.94 mL
